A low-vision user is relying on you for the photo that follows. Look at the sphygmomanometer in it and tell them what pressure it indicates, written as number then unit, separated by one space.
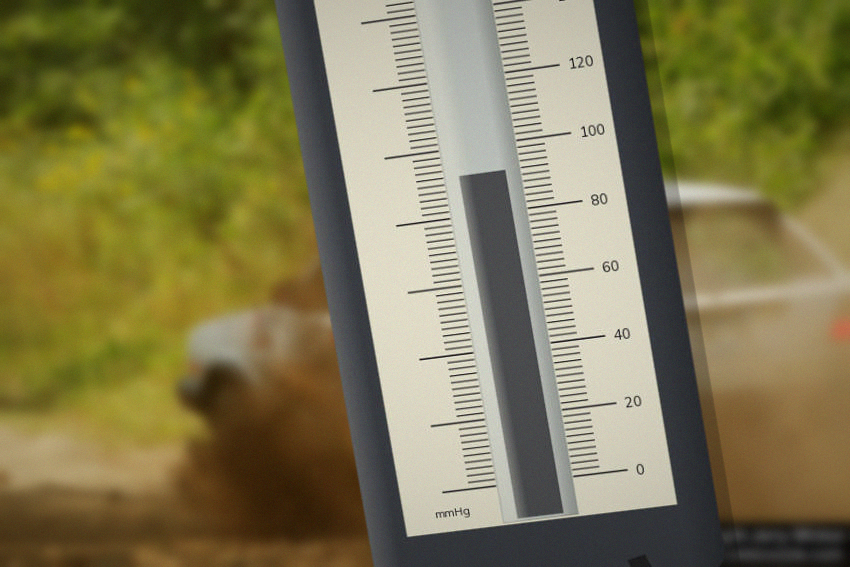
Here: 92 mmHg
